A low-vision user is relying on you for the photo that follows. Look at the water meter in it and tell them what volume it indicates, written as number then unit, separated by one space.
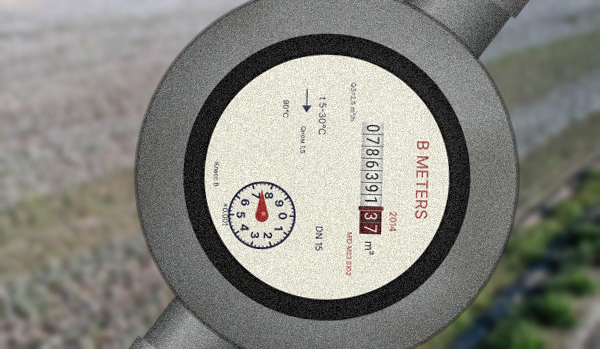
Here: 786391.377 m³
